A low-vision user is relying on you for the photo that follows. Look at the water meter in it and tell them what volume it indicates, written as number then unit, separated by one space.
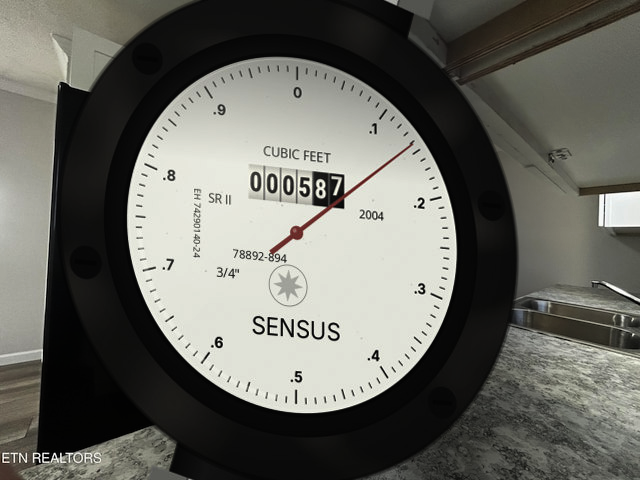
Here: 587.14 ft³
